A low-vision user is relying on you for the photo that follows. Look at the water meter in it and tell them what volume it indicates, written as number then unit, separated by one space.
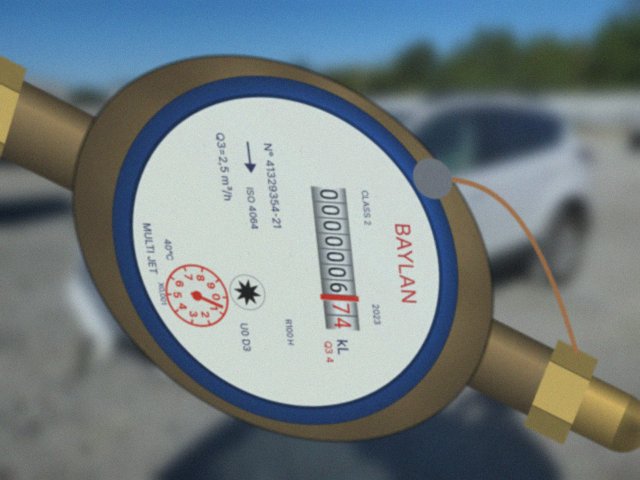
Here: 6.740 kL
